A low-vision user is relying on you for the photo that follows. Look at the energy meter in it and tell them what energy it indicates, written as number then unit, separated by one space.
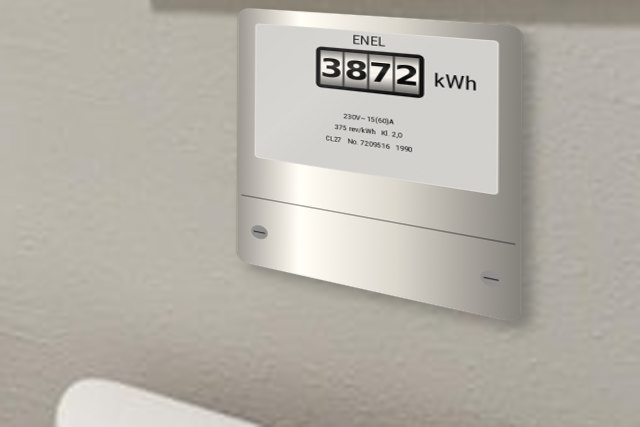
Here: 3872 kWh
